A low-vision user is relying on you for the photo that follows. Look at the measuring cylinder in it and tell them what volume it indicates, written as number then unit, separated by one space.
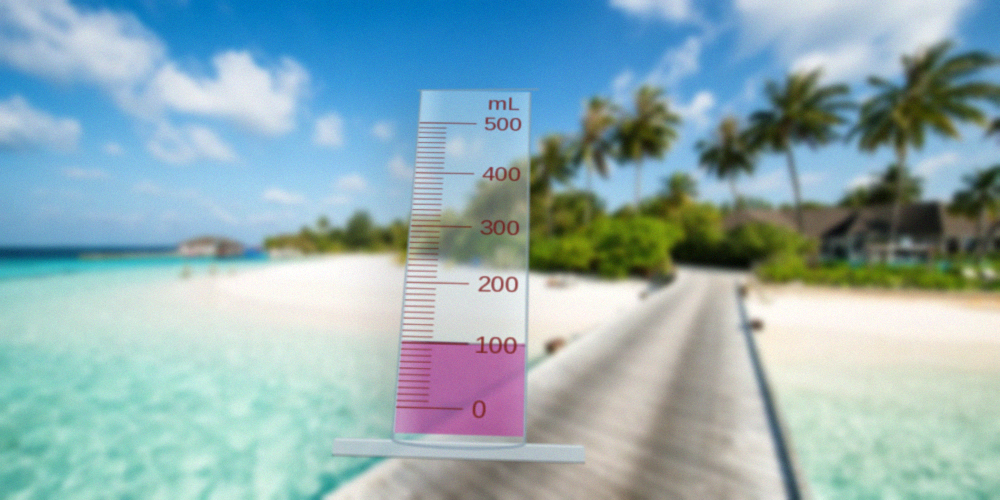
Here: 100 mL
